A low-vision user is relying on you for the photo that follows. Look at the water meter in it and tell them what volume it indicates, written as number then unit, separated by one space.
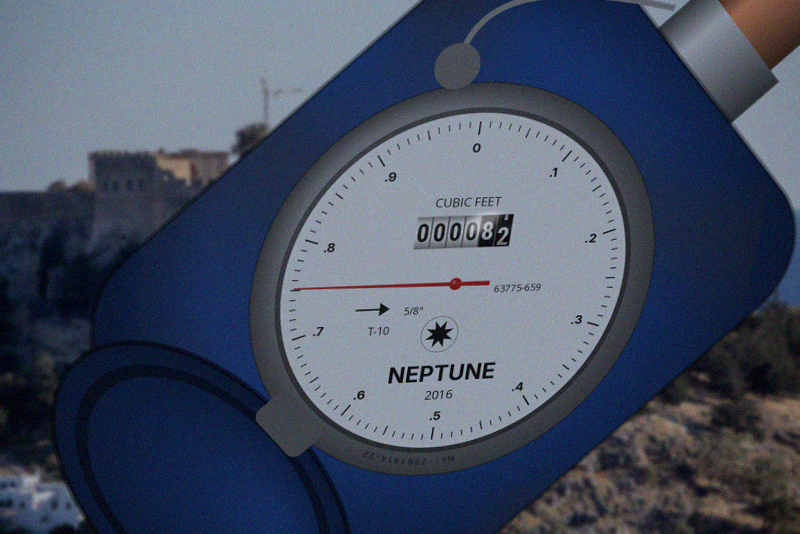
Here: 81.75 ft³
